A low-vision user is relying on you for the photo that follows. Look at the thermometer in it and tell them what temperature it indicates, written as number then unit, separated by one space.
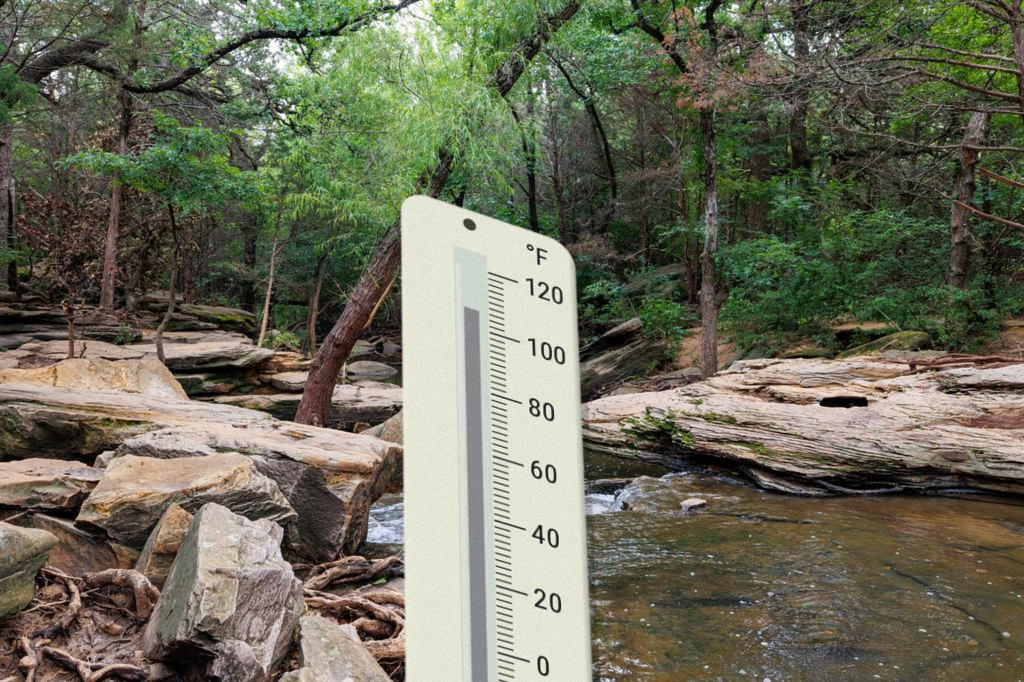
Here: 106 °F
